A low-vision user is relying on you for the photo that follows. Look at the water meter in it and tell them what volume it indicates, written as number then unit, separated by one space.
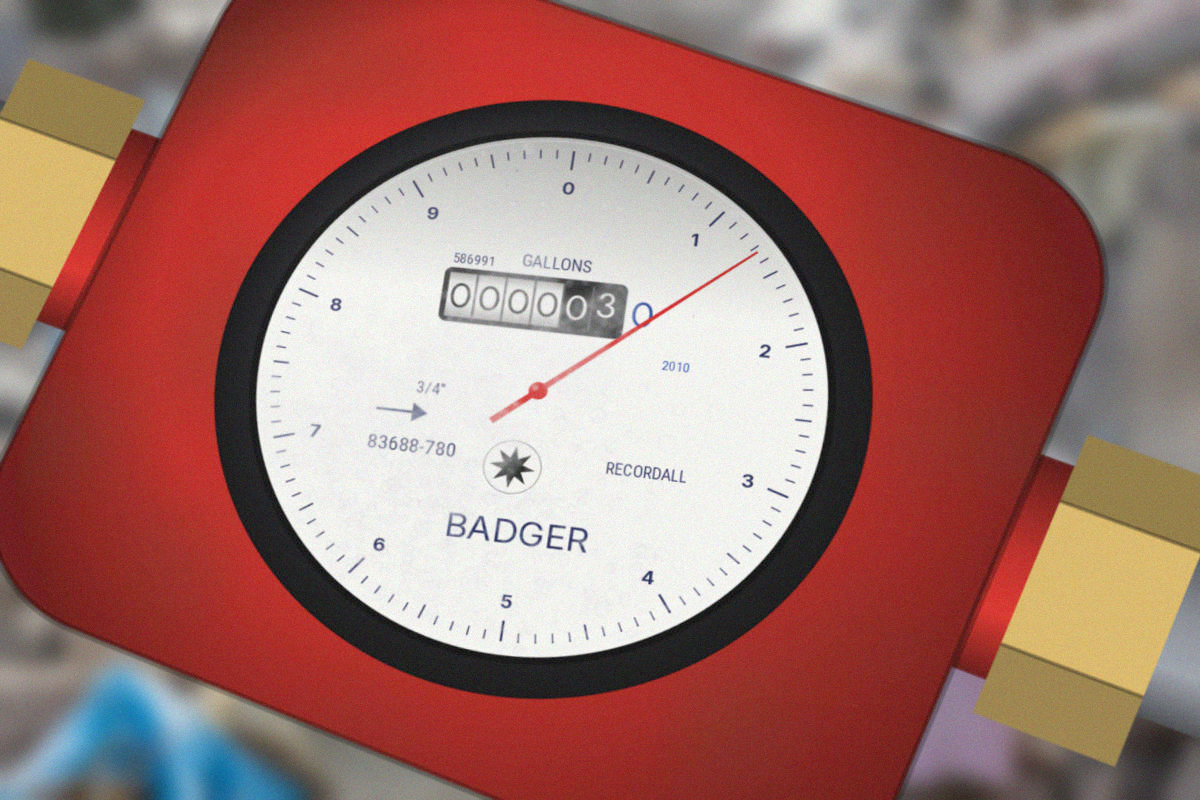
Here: 31.3 gal
